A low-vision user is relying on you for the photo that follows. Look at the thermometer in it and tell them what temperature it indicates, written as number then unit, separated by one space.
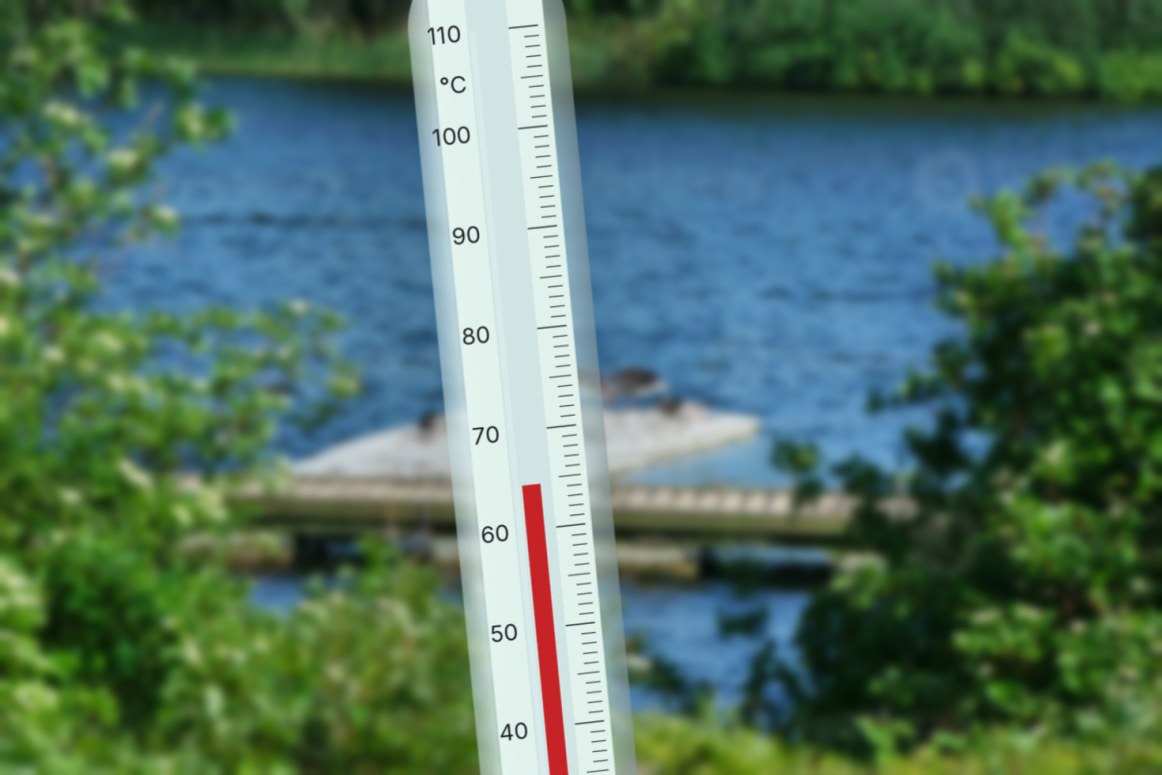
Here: 64.5 °C
